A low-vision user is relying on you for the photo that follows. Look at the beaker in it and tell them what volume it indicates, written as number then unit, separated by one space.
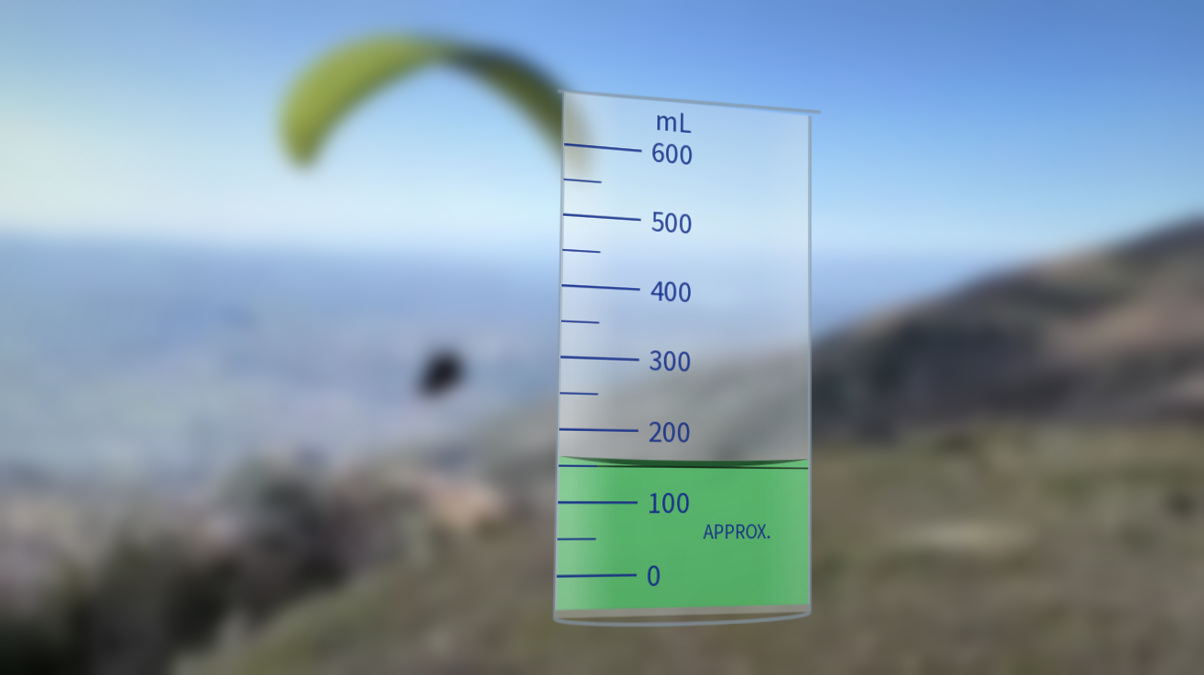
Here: 150 mL
